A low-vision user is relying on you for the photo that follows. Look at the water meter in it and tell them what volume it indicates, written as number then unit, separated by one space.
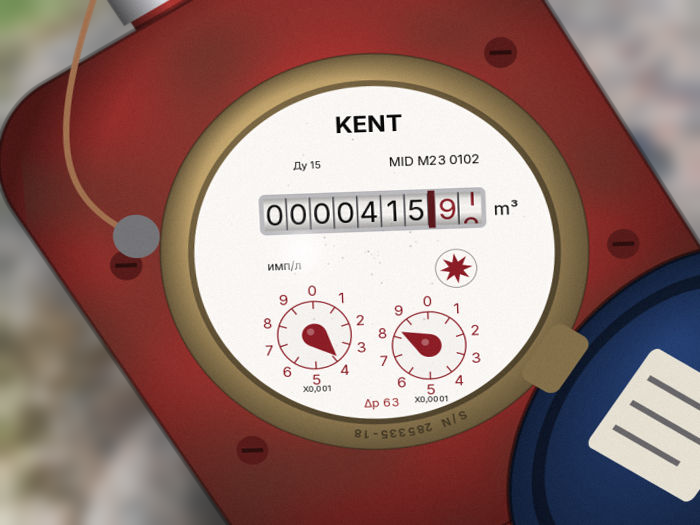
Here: 415.9138 m³
